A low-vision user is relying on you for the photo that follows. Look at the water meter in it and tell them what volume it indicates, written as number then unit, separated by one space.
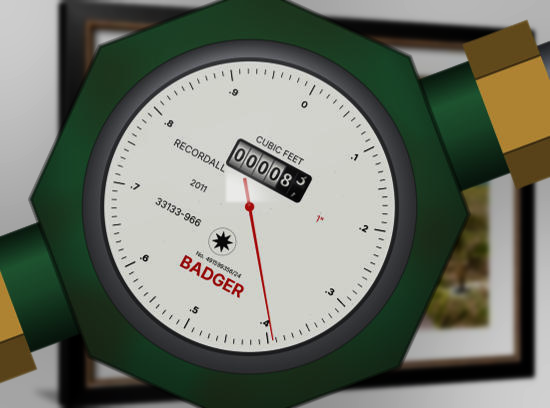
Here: 83.39 ft³
